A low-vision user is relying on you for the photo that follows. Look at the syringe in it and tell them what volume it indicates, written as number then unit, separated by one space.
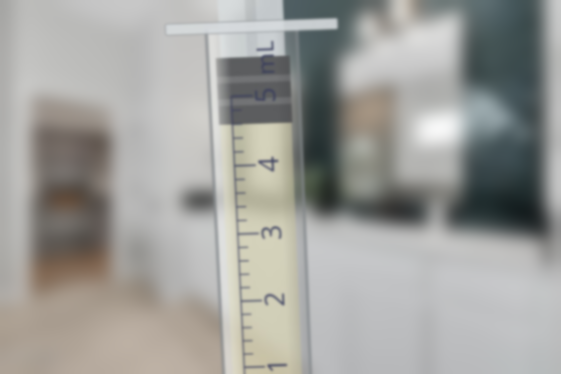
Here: 4.6 mL
